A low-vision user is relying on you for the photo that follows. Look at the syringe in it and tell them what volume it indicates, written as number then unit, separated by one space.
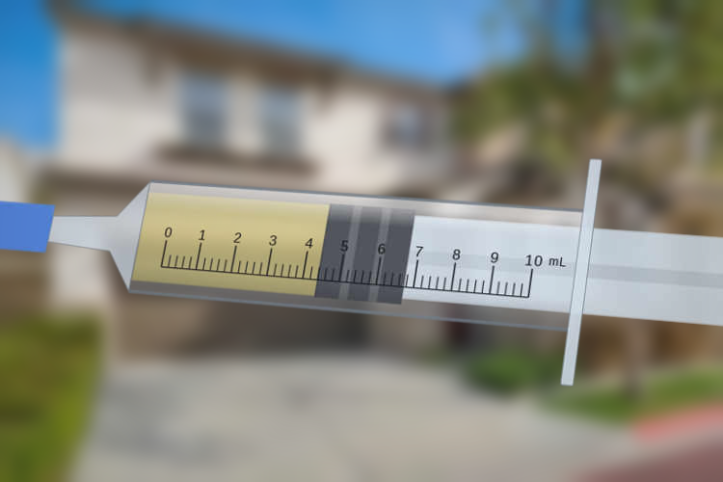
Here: 4.4 mL
